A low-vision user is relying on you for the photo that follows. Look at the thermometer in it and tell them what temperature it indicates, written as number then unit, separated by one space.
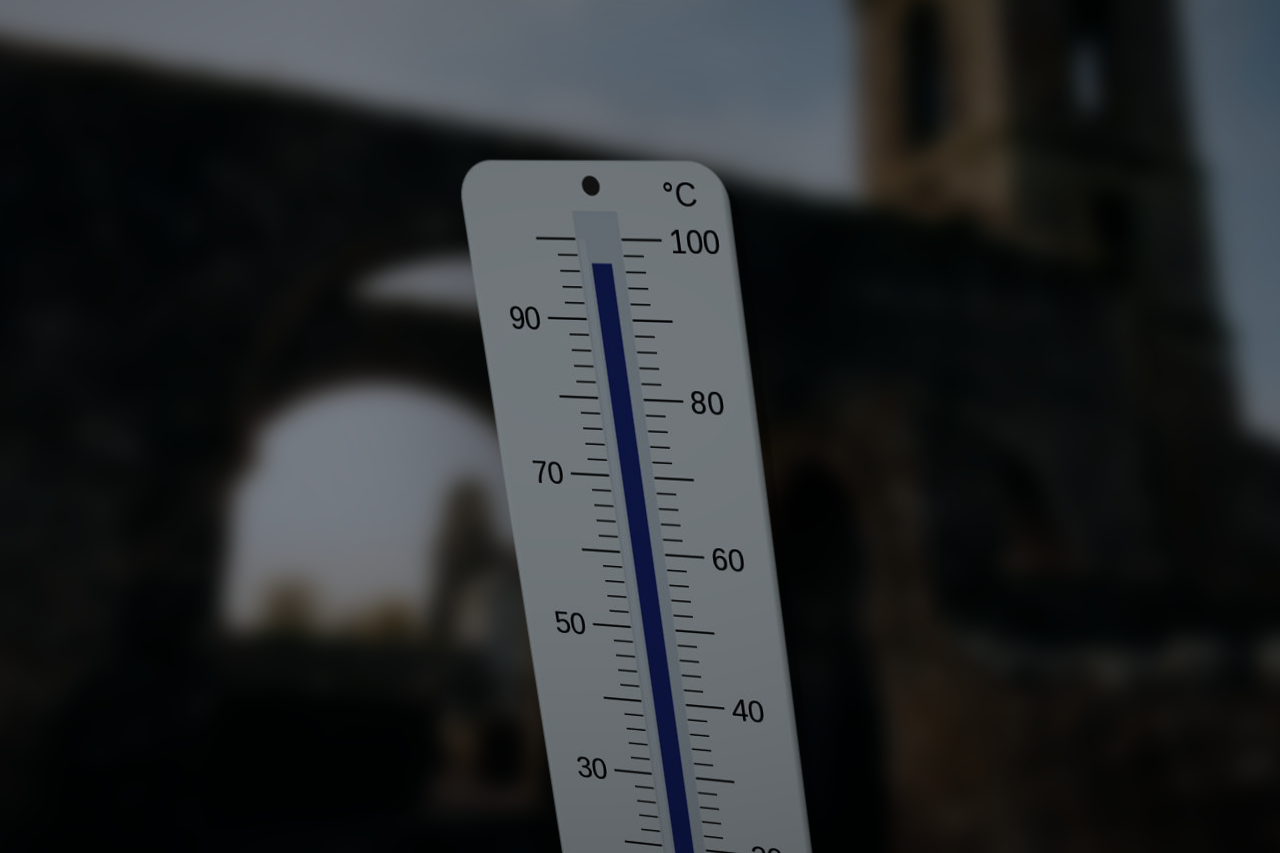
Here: 97 °C
